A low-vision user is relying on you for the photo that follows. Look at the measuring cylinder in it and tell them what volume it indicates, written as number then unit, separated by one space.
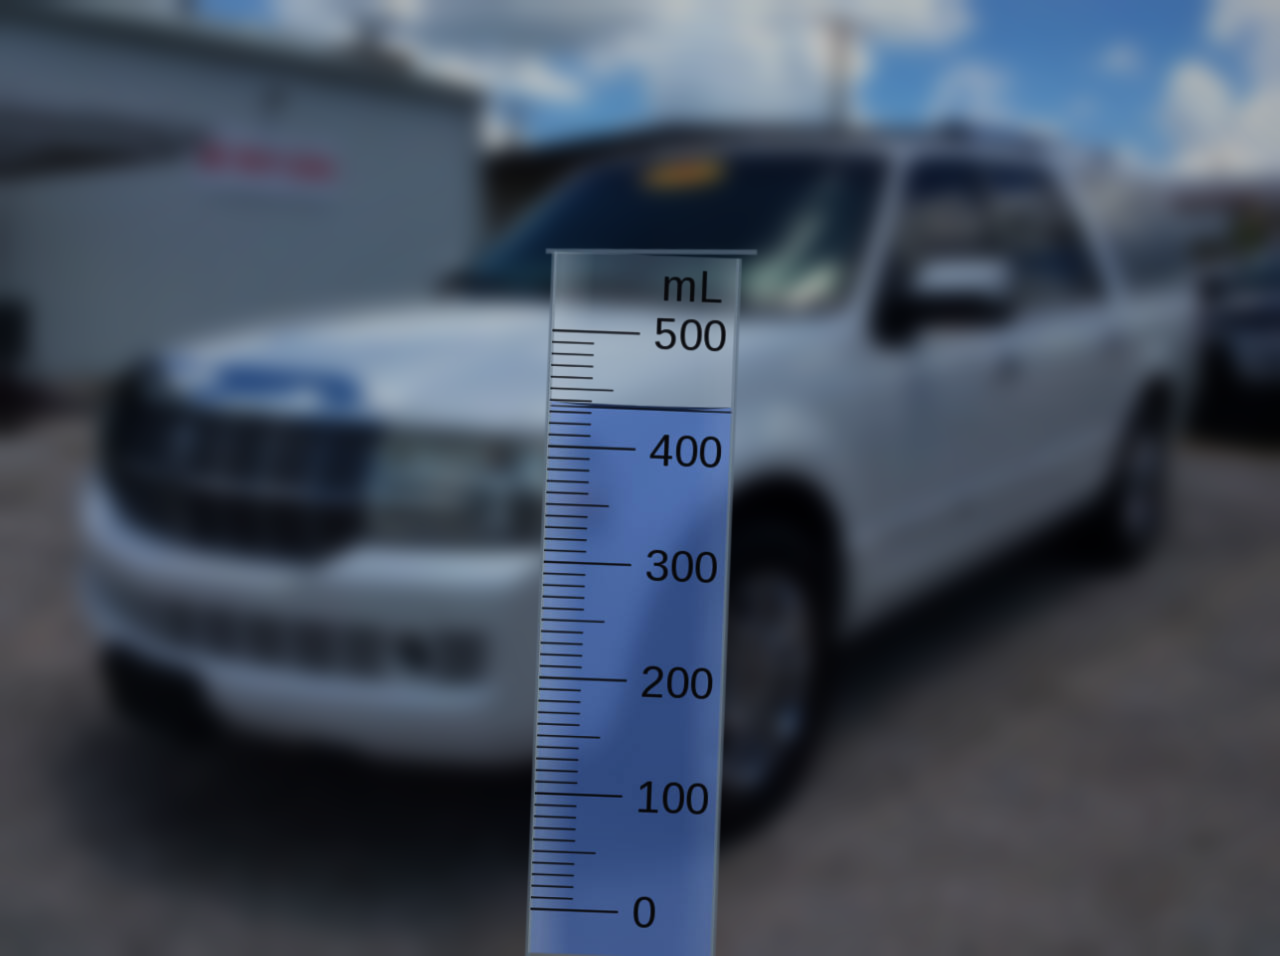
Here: 435 mL
